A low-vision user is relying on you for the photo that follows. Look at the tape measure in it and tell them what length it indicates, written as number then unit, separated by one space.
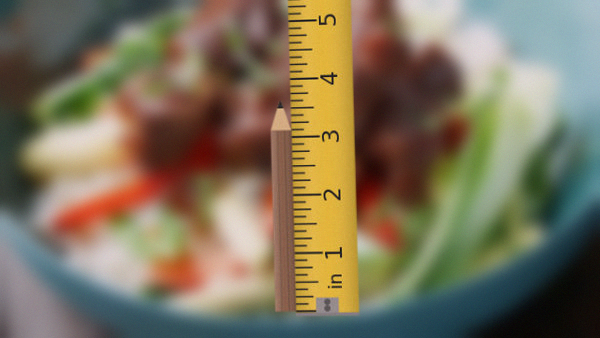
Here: 3.625 in
